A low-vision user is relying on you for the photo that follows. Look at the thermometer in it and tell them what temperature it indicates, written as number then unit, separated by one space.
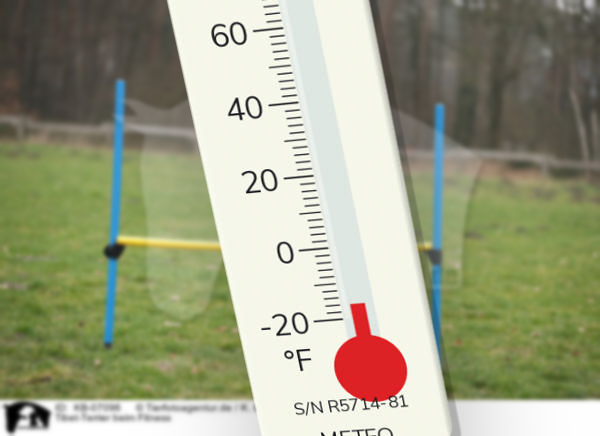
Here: -16 °F
